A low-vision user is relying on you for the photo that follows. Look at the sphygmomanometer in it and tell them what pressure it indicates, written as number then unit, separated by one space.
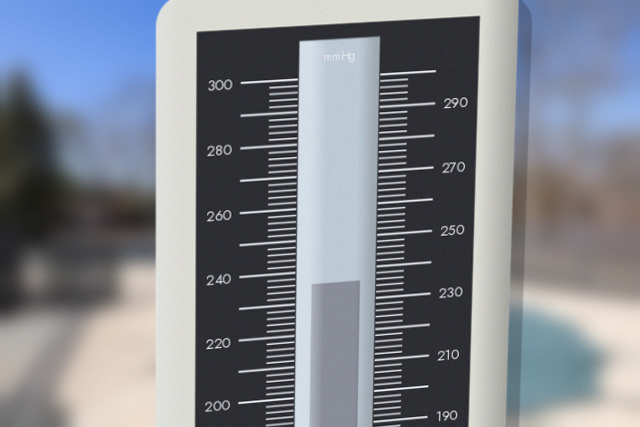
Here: 236 mmHg
